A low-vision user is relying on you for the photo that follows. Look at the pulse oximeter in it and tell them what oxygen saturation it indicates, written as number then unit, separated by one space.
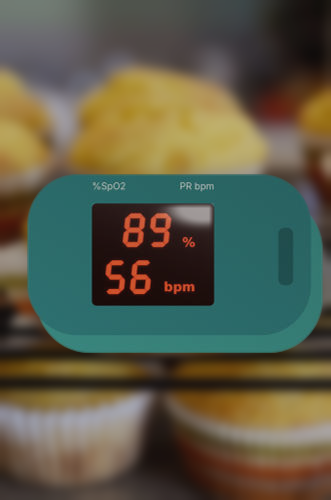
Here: 89 %
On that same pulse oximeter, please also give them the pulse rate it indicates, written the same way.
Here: 56 bpm
